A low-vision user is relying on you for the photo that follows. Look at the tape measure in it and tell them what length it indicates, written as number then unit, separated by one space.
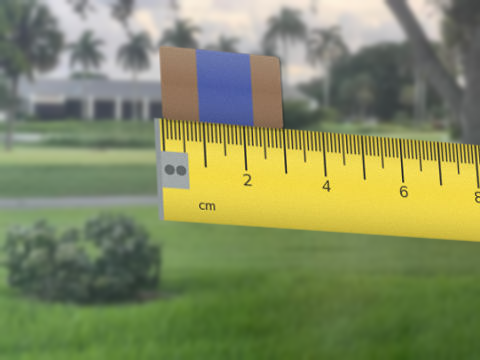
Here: 3 cm
